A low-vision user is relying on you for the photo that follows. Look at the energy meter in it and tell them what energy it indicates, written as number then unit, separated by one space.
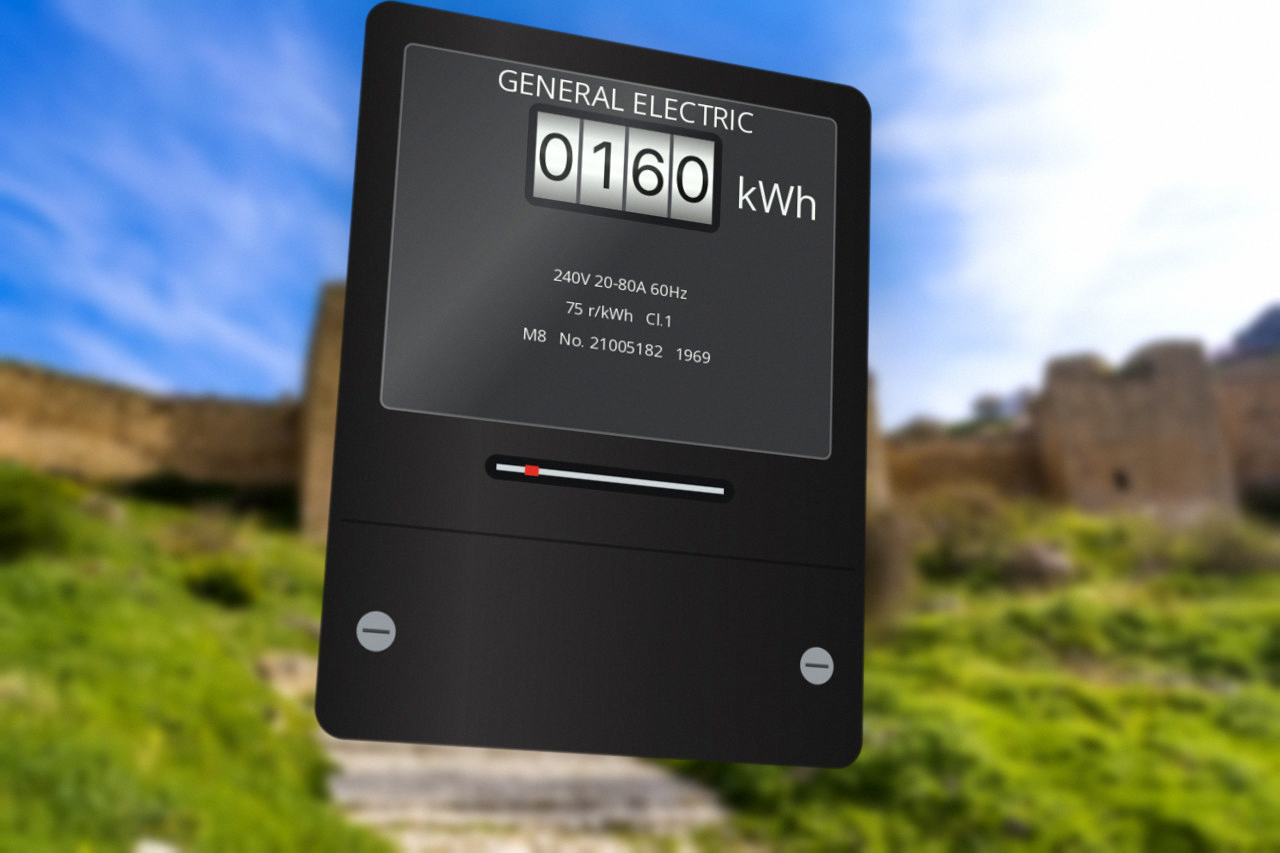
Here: 160 kWh
